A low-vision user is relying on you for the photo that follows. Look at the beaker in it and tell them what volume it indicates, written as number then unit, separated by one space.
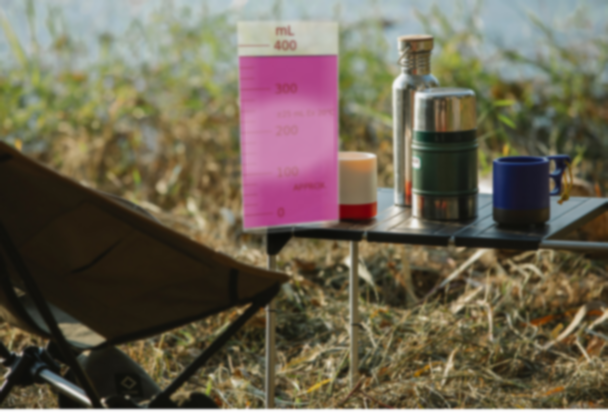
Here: 375 mL
